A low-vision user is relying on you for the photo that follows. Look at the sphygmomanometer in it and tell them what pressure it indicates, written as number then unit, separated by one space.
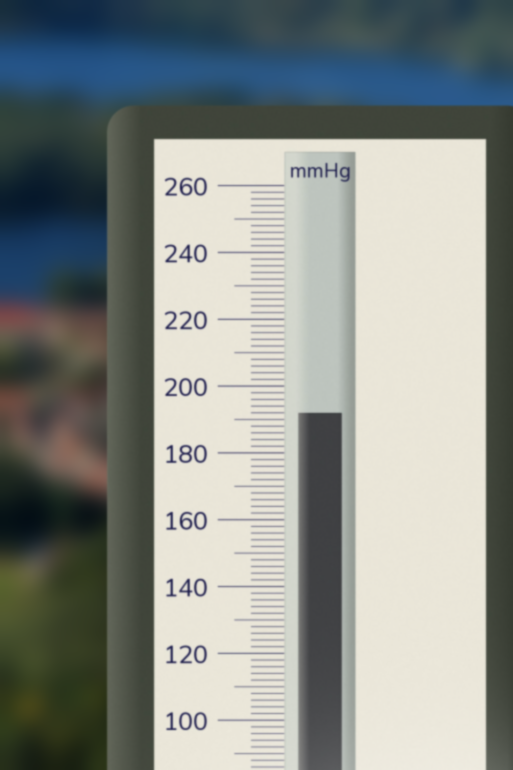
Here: 192 mmHg
